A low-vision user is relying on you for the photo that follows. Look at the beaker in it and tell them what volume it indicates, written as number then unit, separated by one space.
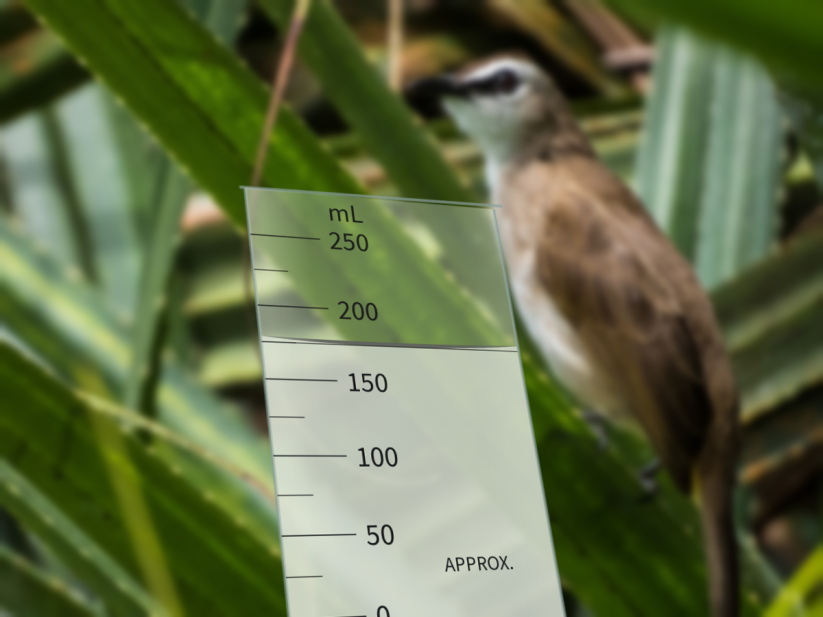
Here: 175 mL
